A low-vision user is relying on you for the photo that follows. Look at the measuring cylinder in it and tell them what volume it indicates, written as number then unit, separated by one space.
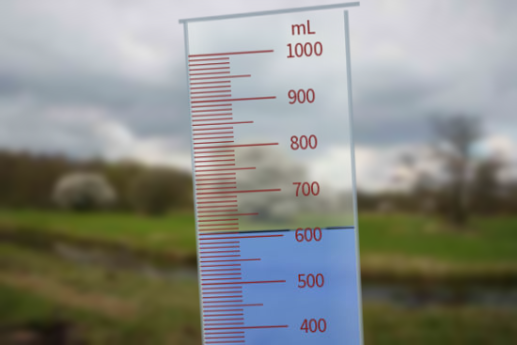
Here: 610 mL
